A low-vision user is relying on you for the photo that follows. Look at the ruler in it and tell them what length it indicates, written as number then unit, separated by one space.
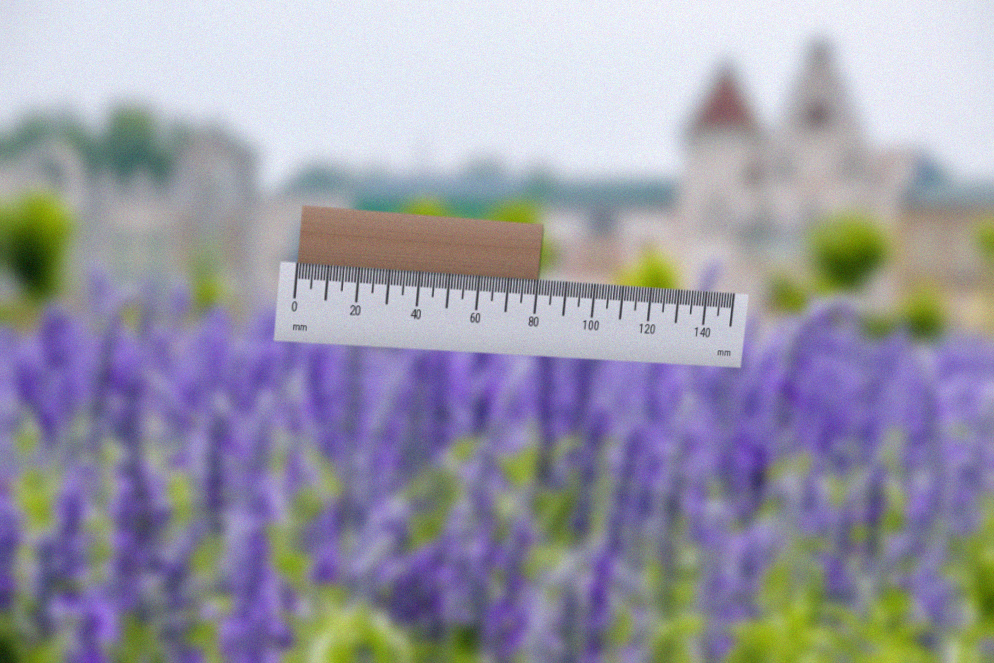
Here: 80 mm
